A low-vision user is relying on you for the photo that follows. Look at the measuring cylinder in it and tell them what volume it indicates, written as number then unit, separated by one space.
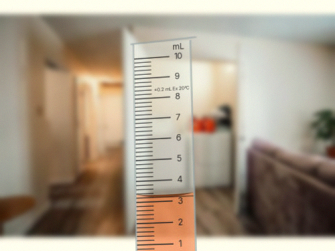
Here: 3.2 mL
